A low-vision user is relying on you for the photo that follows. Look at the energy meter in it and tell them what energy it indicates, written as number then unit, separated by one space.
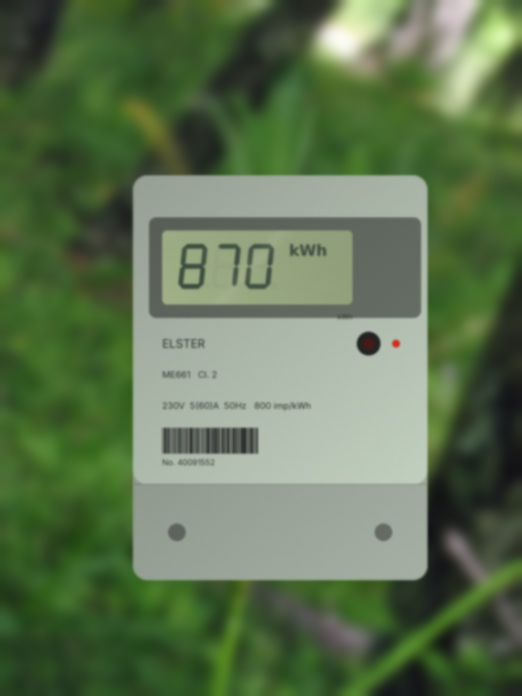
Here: 870 kWh
